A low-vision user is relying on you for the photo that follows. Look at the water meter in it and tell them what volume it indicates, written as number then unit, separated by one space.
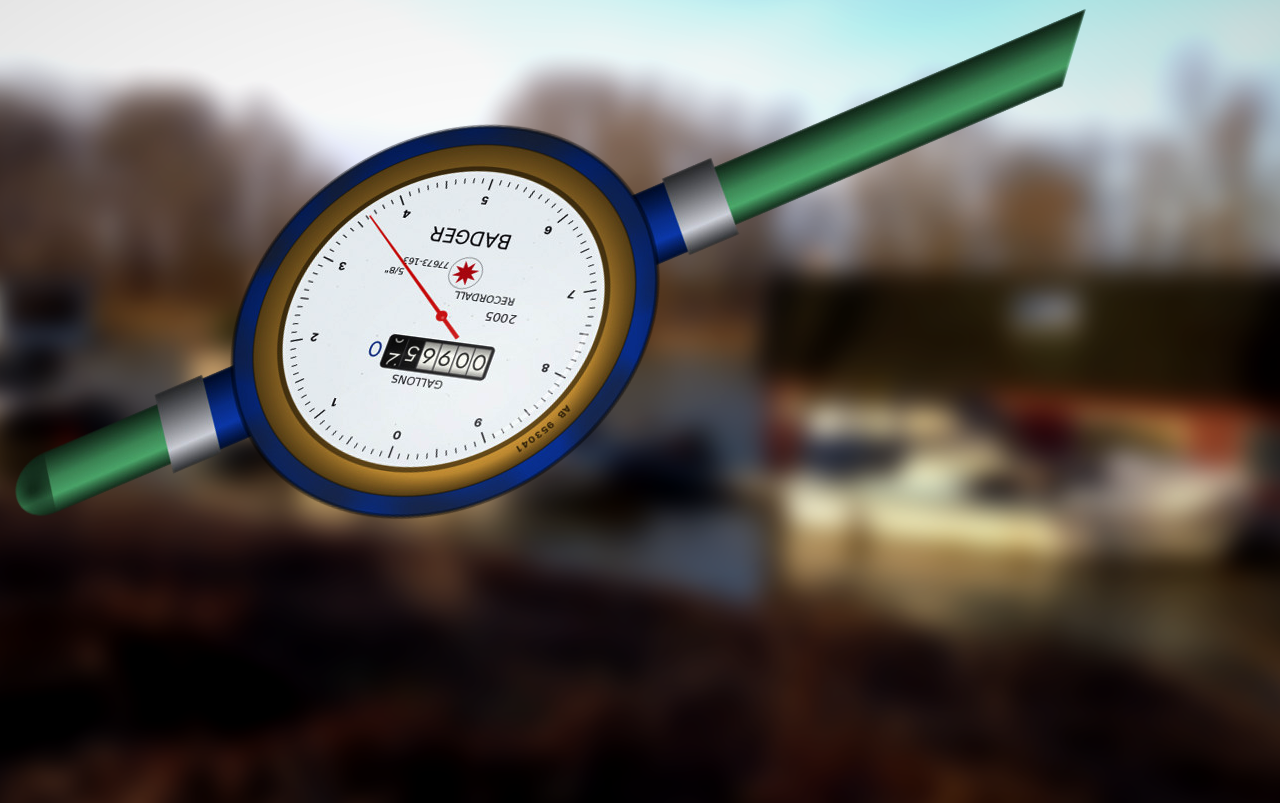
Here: 96523.6 gal
